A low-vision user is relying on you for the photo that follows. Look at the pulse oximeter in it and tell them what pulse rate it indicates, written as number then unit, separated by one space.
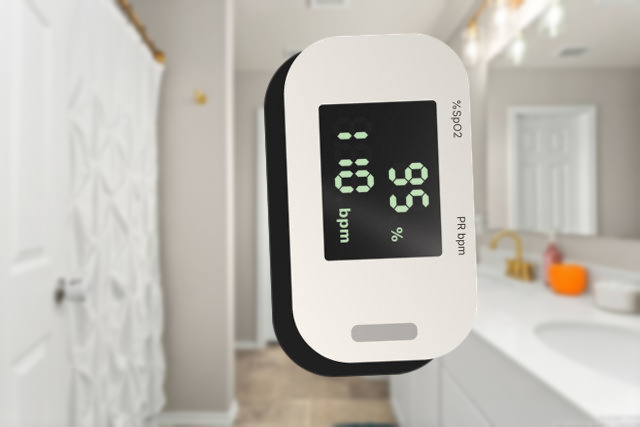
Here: 110 bpm
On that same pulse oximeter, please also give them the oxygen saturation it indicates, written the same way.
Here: 95 %
